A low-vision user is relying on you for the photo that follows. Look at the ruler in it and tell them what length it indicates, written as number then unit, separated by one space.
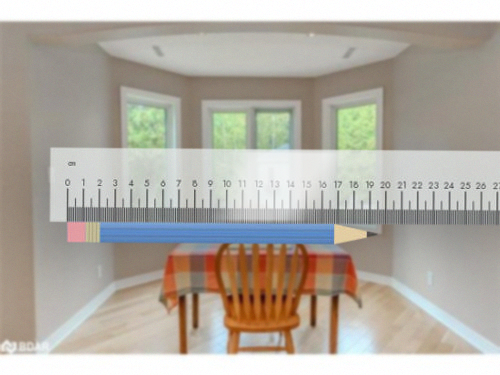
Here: 19.5 cm
